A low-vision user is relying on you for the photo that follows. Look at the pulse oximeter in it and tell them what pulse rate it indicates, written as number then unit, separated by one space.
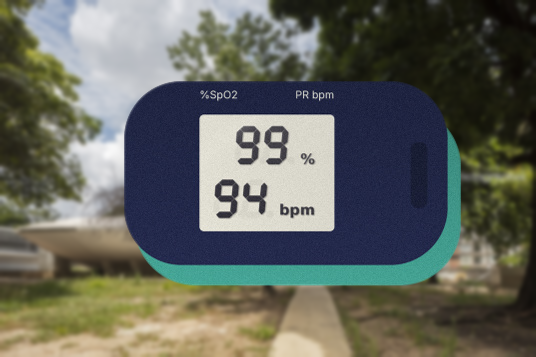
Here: 94 bpm
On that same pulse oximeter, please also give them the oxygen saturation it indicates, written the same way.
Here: 99 %
